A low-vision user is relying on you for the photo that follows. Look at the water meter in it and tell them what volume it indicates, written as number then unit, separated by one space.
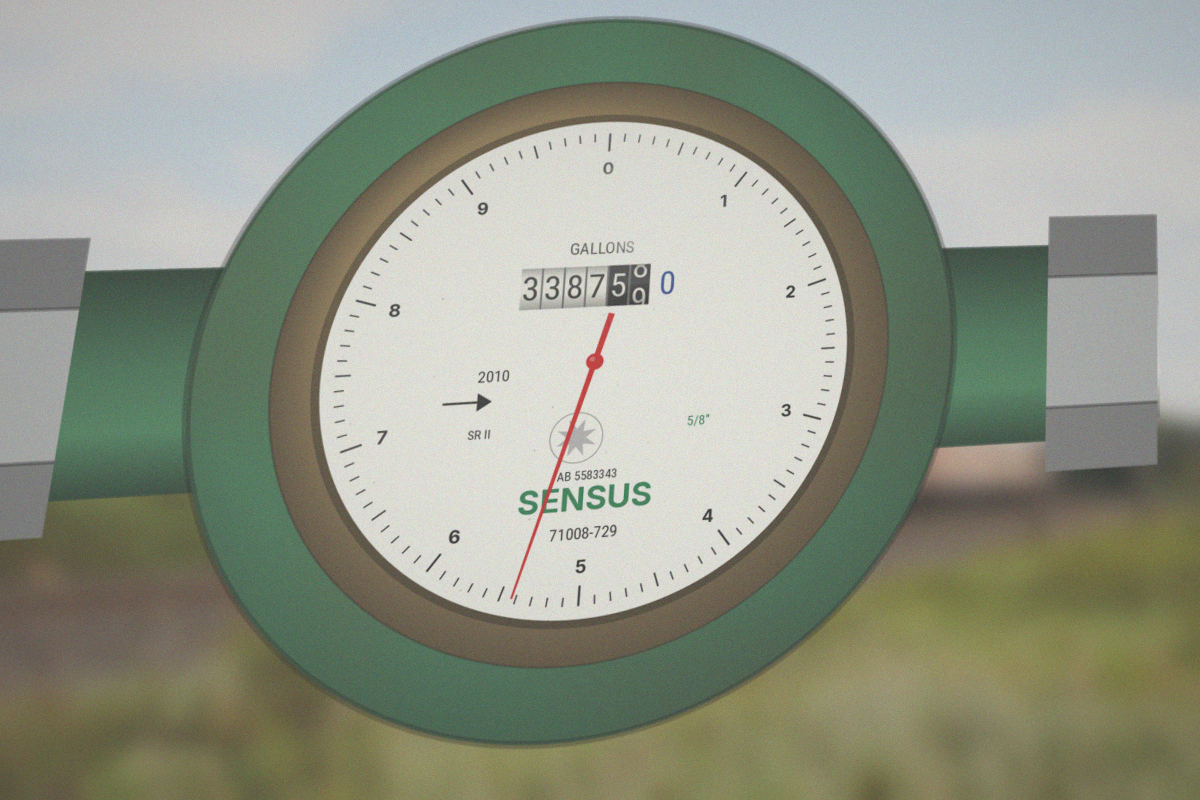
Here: 3387585.4 gal
